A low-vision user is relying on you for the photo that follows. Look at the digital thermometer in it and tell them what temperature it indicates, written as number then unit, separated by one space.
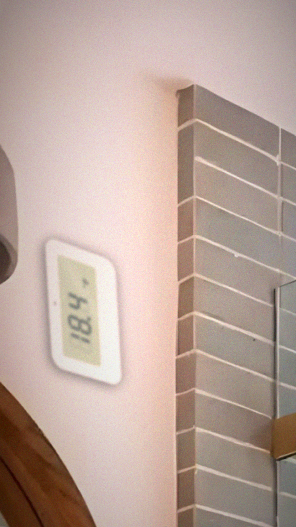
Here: 18.4 °F
